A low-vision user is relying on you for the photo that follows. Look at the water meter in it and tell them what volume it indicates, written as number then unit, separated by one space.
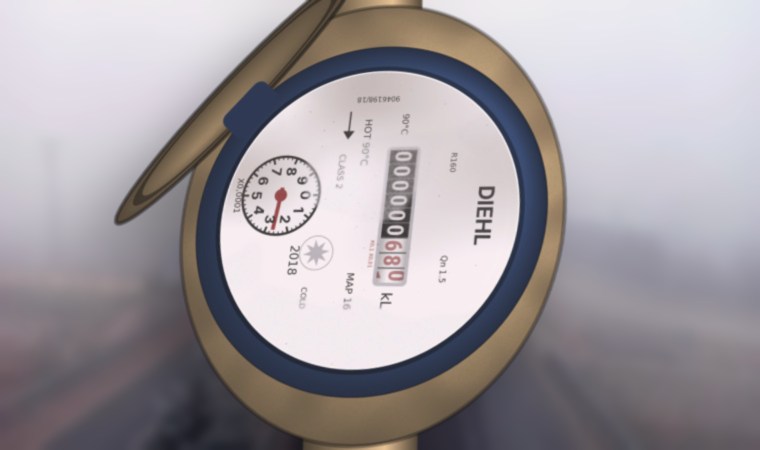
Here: 0.6802 kL
